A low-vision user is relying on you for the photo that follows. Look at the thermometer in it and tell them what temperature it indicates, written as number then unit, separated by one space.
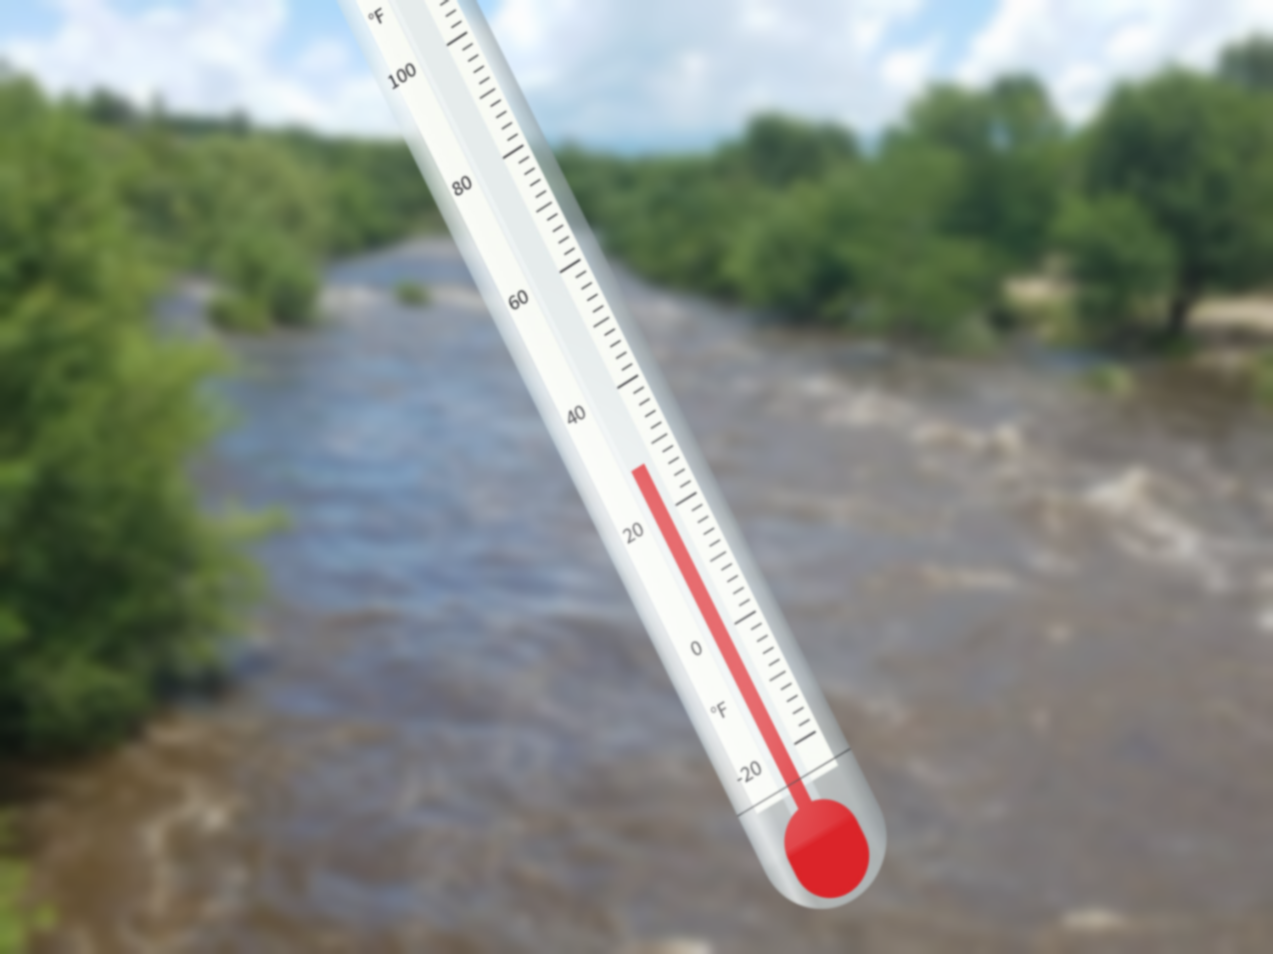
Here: 28 °F
